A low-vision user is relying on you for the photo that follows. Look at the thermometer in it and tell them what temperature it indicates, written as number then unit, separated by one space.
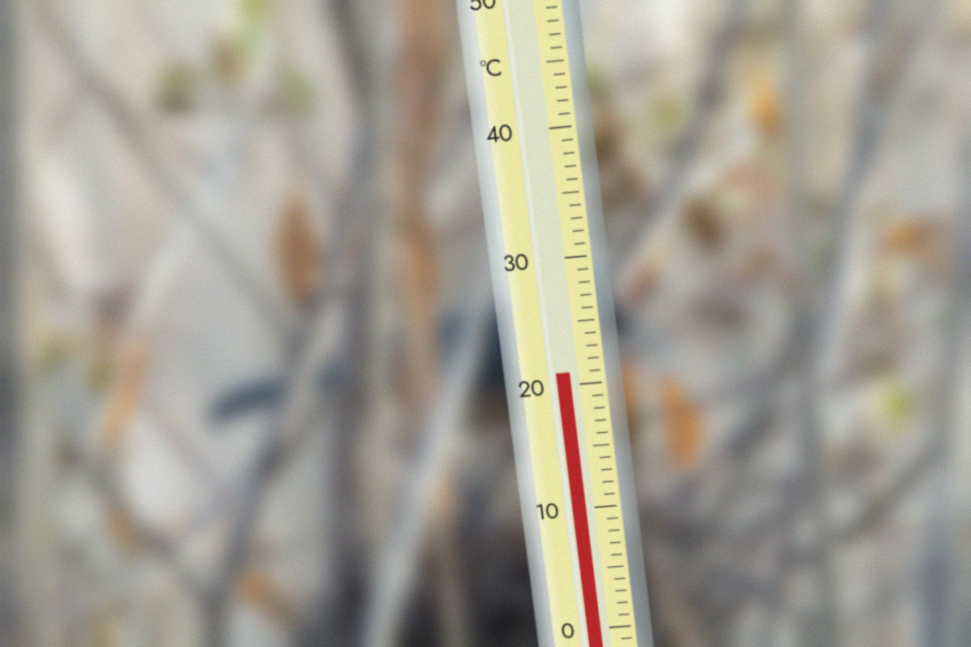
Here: 21 °C
